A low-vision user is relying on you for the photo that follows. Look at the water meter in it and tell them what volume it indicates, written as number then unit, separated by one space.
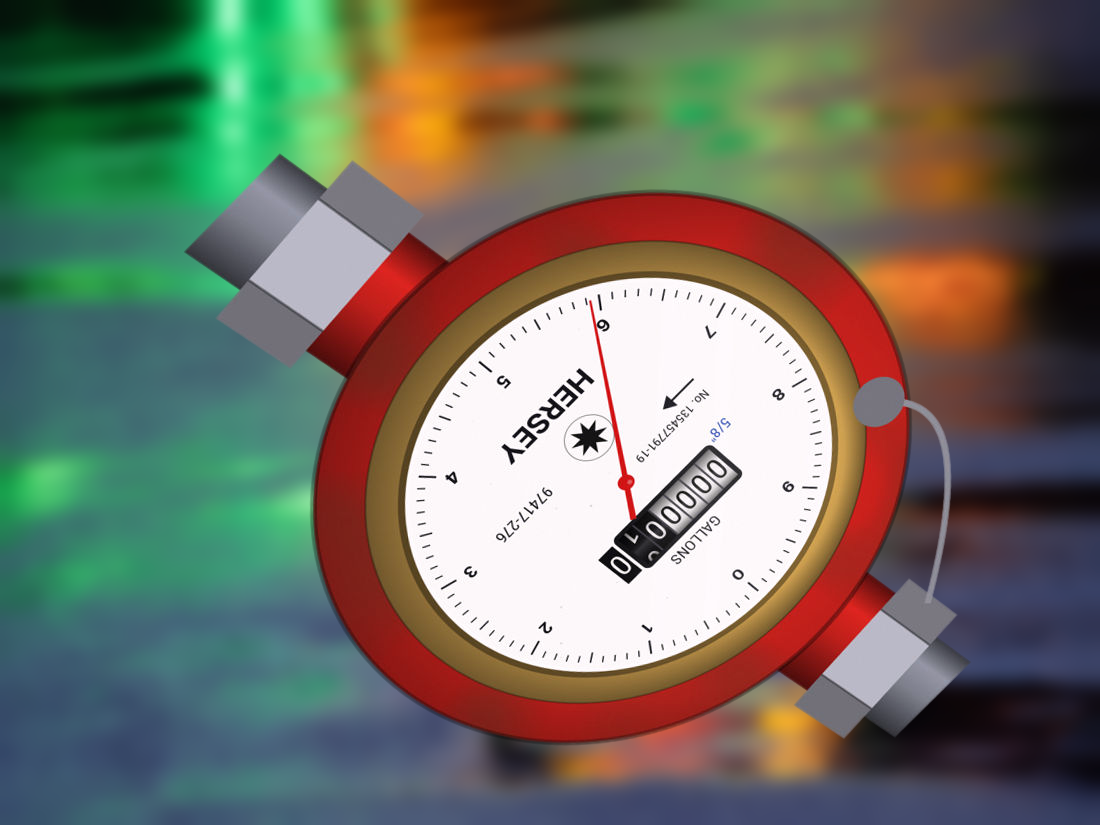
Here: 5.9 gal
